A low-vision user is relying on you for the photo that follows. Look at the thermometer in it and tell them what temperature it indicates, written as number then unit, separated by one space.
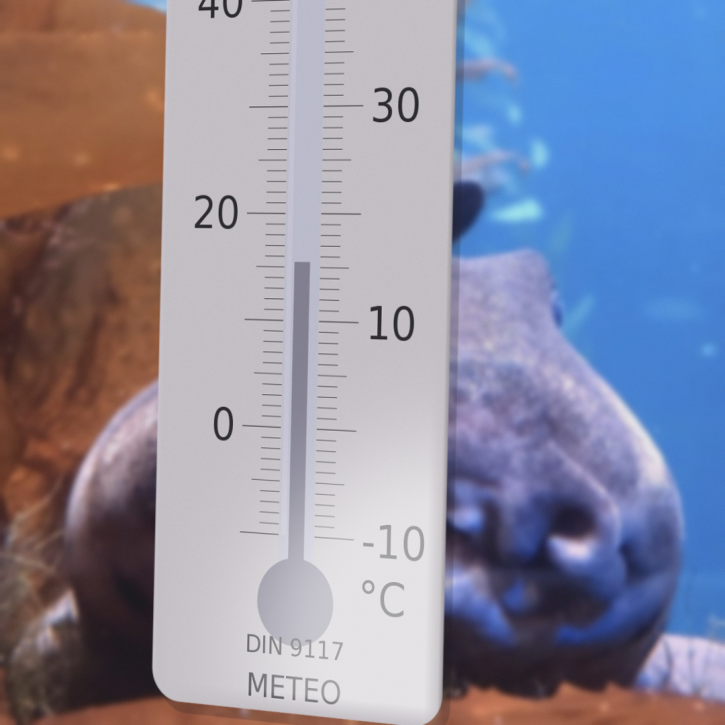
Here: 15.5 °C
